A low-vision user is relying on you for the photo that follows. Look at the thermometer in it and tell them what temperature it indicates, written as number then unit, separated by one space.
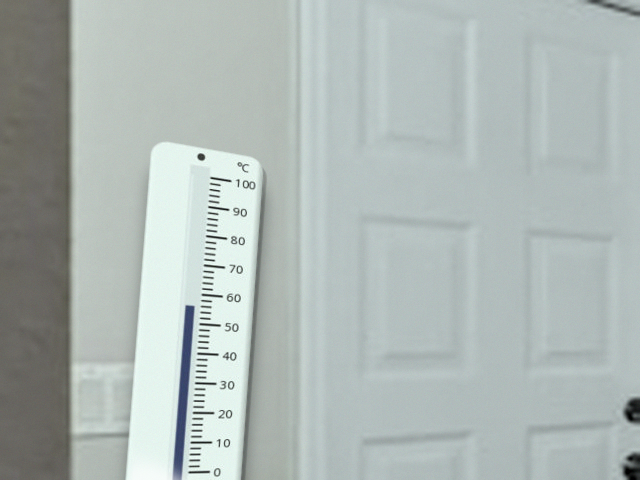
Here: 56 °C
